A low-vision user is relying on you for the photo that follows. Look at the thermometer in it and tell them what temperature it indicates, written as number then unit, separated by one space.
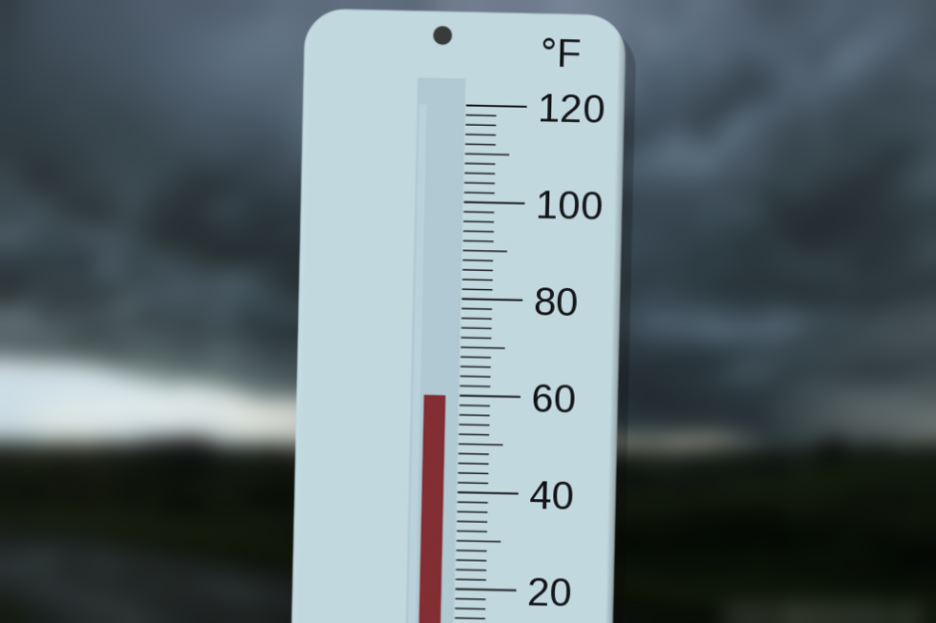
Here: 60 °F
